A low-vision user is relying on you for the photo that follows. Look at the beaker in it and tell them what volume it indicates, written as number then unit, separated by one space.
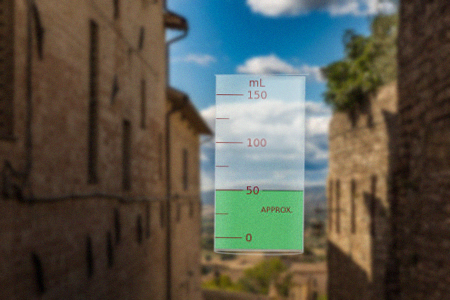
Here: 50 mL
